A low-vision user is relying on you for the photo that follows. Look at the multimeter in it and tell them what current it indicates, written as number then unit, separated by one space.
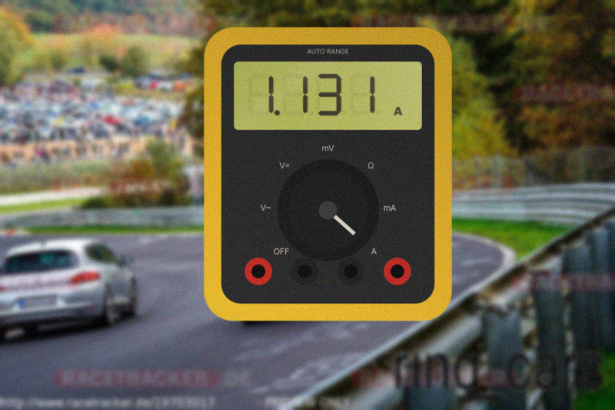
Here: 1.131 A
